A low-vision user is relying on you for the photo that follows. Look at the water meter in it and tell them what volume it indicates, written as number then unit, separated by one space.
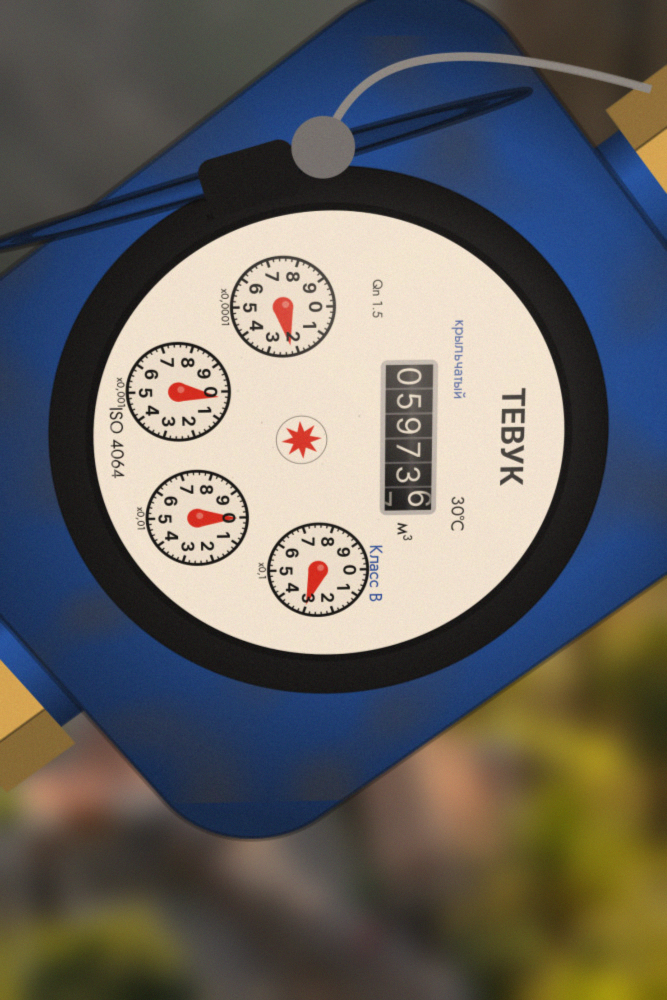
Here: 59736.3002 m³
